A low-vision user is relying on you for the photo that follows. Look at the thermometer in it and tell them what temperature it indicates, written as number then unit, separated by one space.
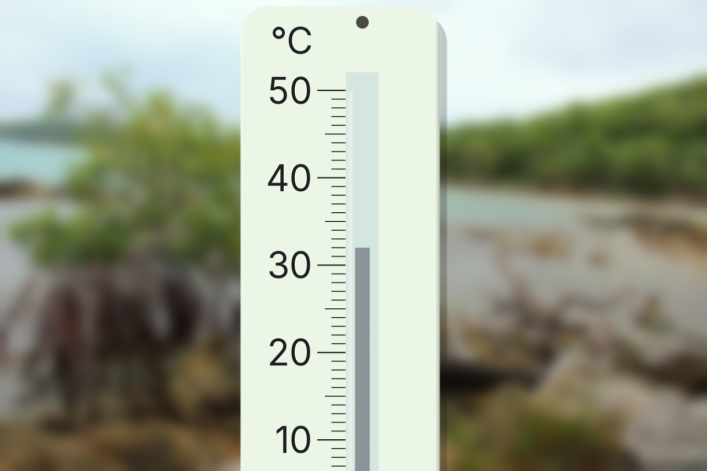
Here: 32 °C
